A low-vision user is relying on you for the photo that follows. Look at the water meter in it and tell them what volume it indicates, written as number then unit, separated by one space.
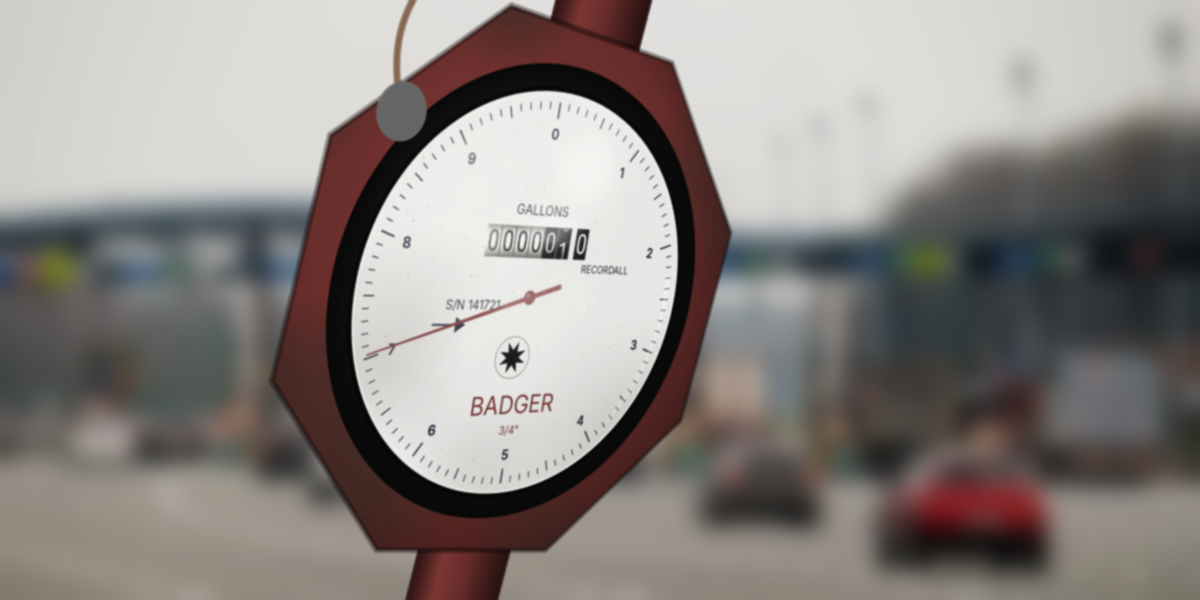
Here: 7.0 gal
